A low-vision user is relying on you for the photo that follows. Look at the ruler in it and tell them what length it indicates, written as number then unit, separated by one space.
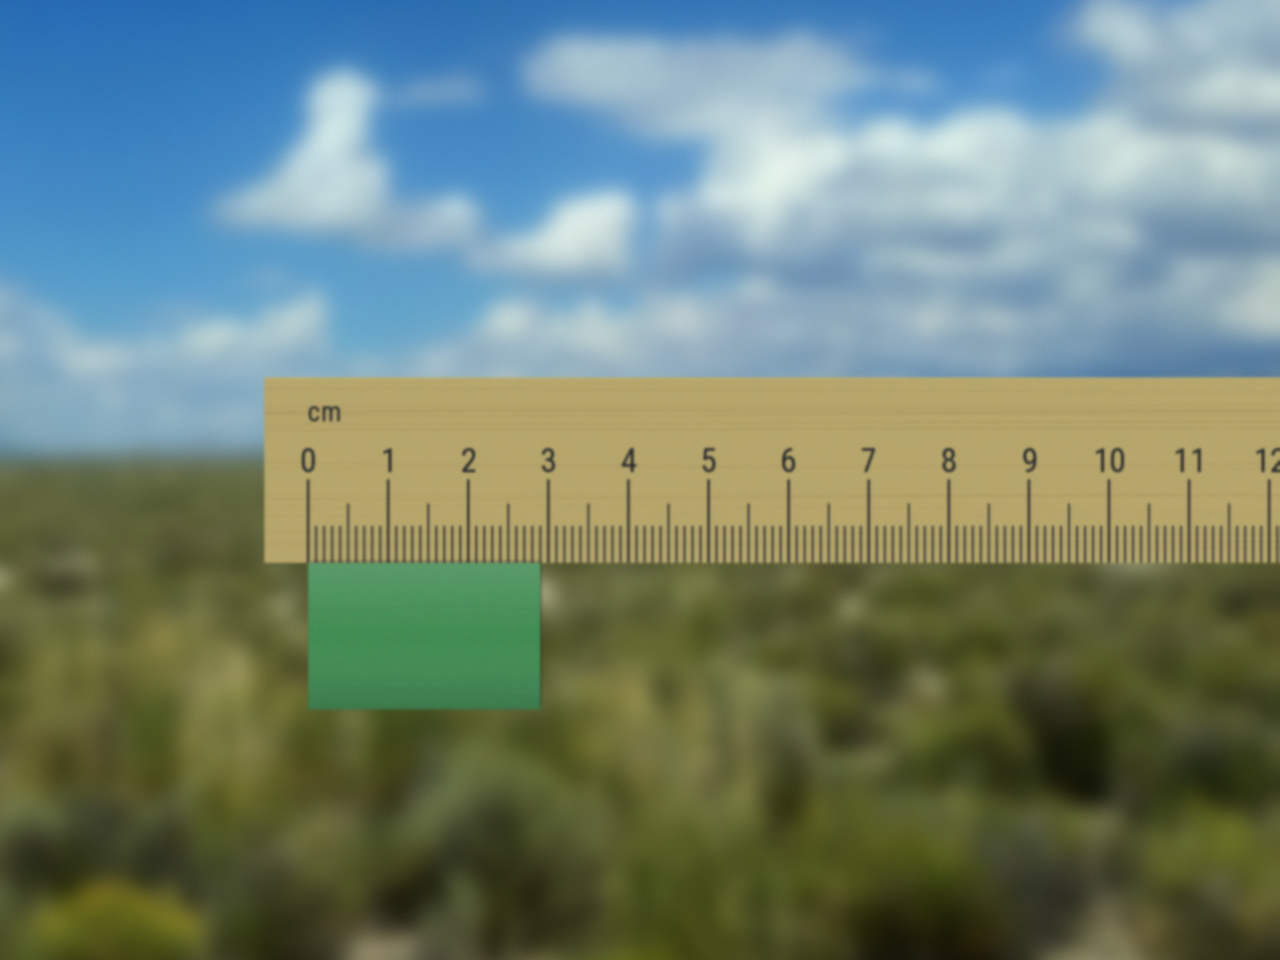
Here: 2.9 cm
